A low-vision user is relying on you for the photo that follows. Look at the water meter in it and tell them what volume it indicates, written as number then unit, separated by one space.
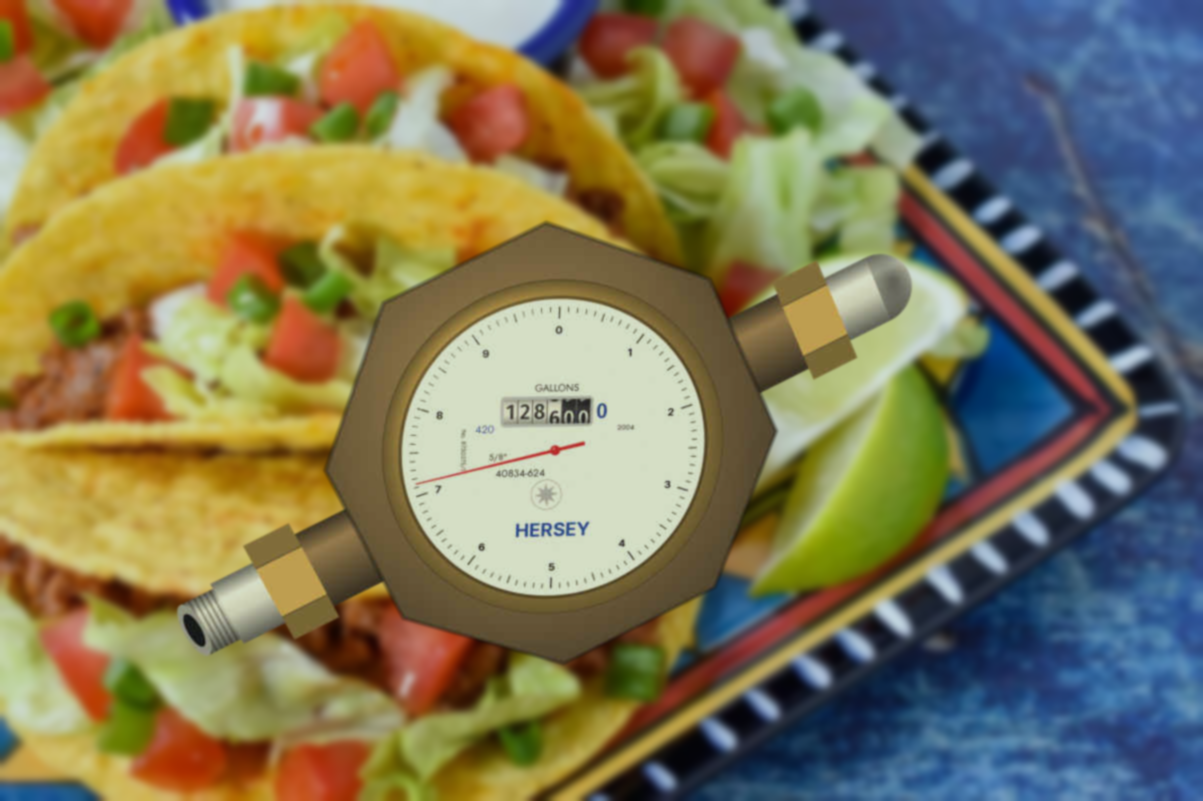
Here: 1285997.1 gal
